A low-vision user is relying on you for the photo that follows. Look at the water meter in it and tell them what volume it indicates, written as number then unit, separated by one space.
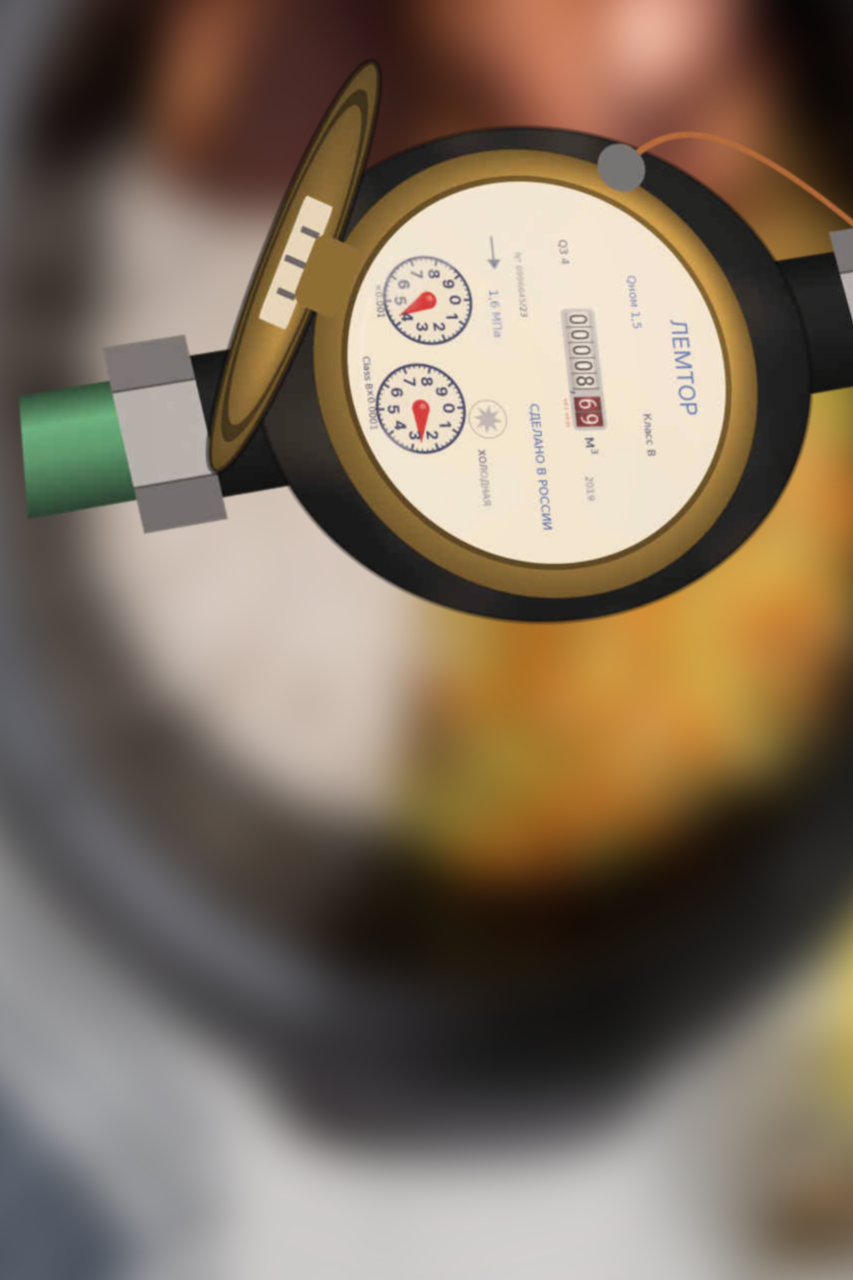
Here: 8.6942 m³
